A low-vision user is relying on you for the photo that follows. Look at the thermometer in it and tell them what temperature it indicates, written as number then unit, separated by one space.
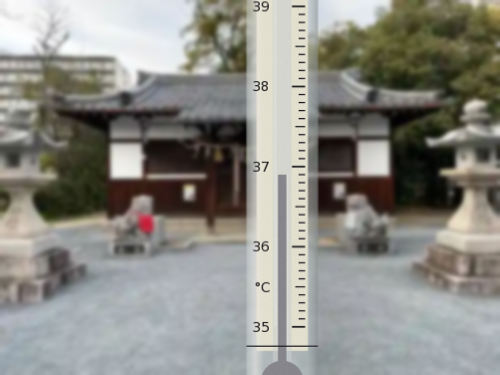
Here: 36.9 °C
